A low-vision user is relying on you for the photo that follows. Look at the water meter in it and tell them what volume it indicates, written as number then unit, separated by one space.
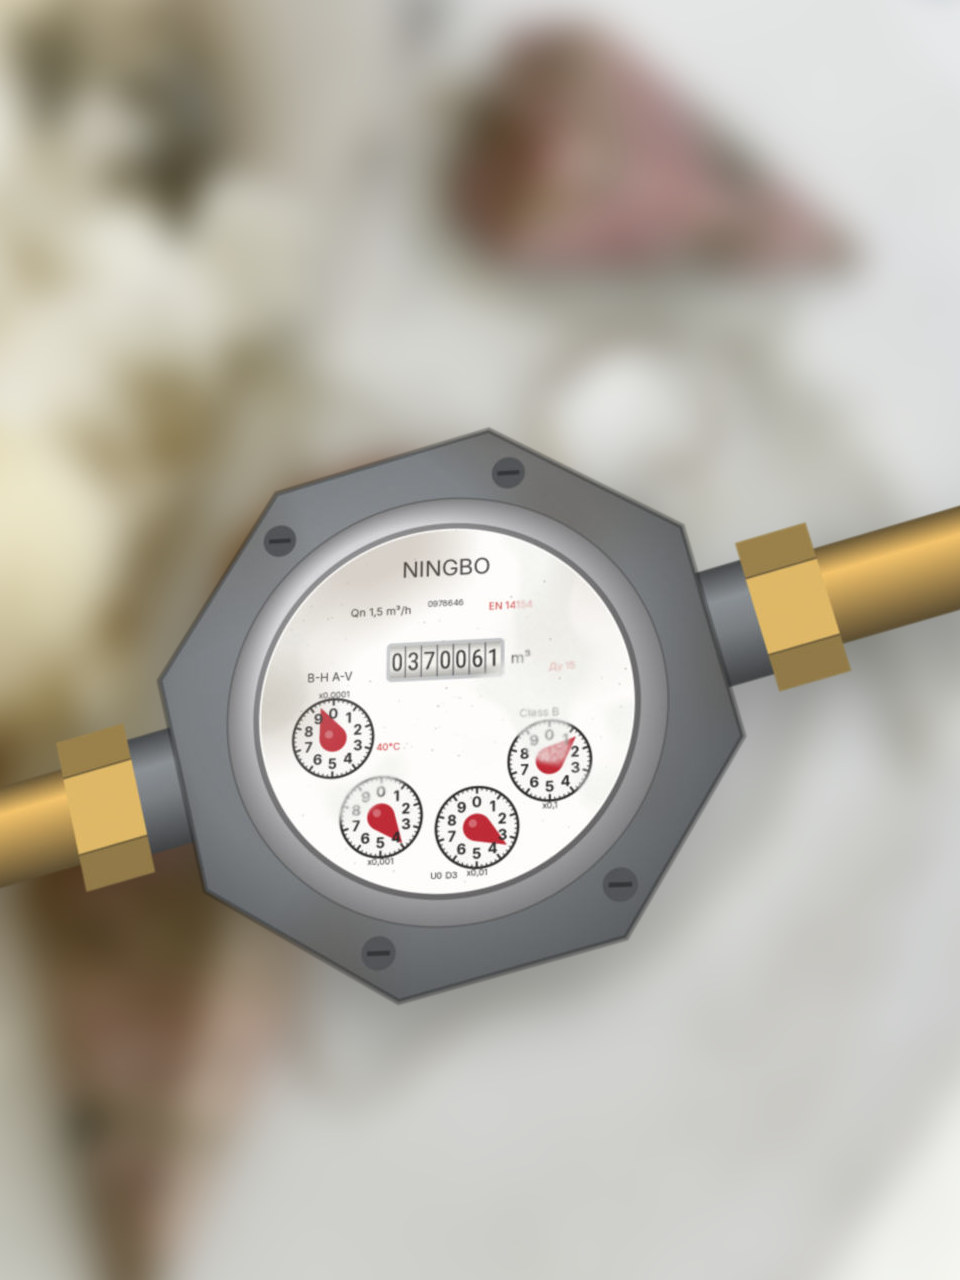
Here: 370061.1339 m³
